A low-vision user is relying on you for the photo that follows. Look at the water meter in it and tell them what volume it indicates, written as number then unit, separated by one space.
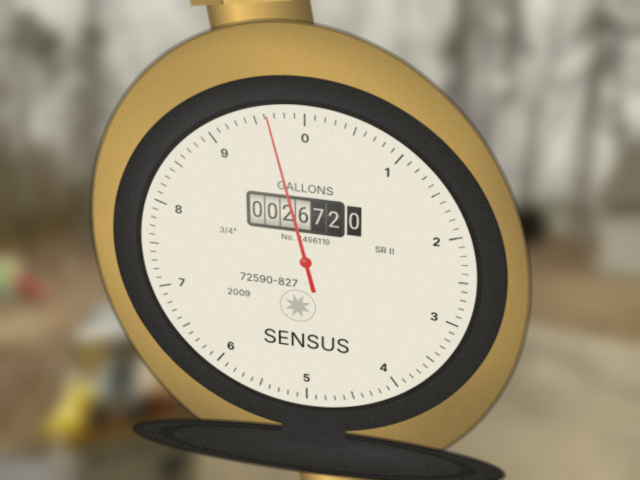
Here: 26719.6 gal
